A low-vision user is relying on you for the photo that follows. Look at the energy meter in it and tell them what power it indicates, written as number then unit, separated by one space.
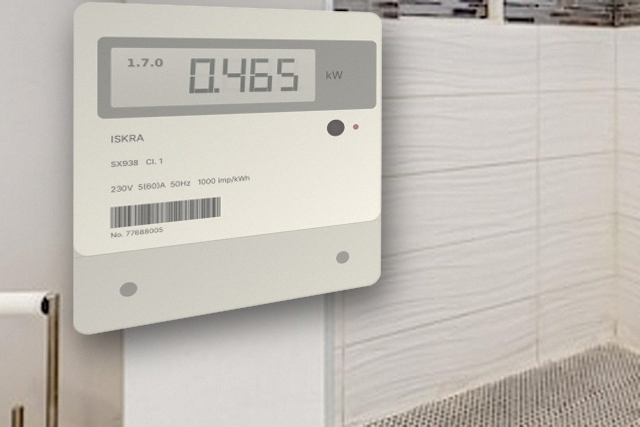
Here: 0.465 kW
